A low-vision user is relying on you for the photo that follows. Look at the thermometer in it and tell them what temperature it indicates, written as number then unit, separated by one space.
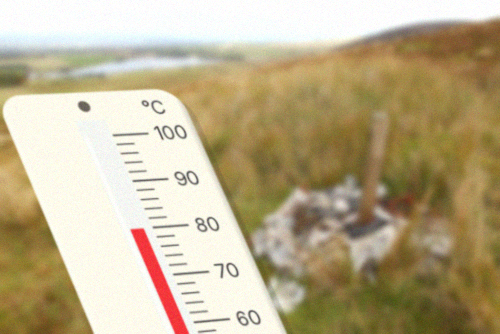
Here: 80 °C
